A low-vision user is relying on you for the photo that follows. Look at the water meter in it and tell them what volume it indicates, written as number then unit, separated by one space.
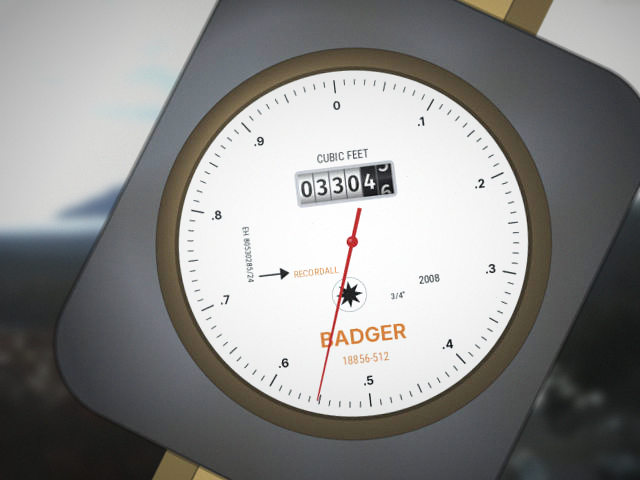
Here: 33045.55 ft³
